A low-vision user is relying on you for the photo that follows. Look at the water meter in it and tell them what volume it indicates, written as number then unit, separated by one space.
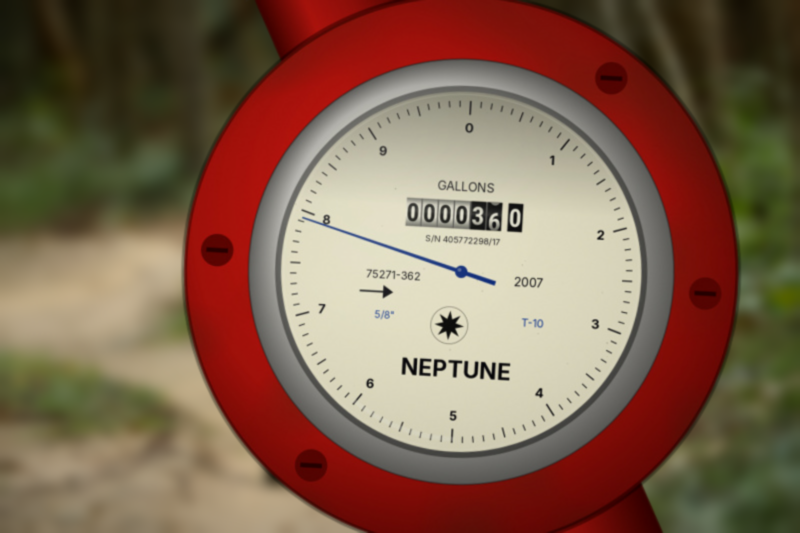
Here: 357.9 gal
